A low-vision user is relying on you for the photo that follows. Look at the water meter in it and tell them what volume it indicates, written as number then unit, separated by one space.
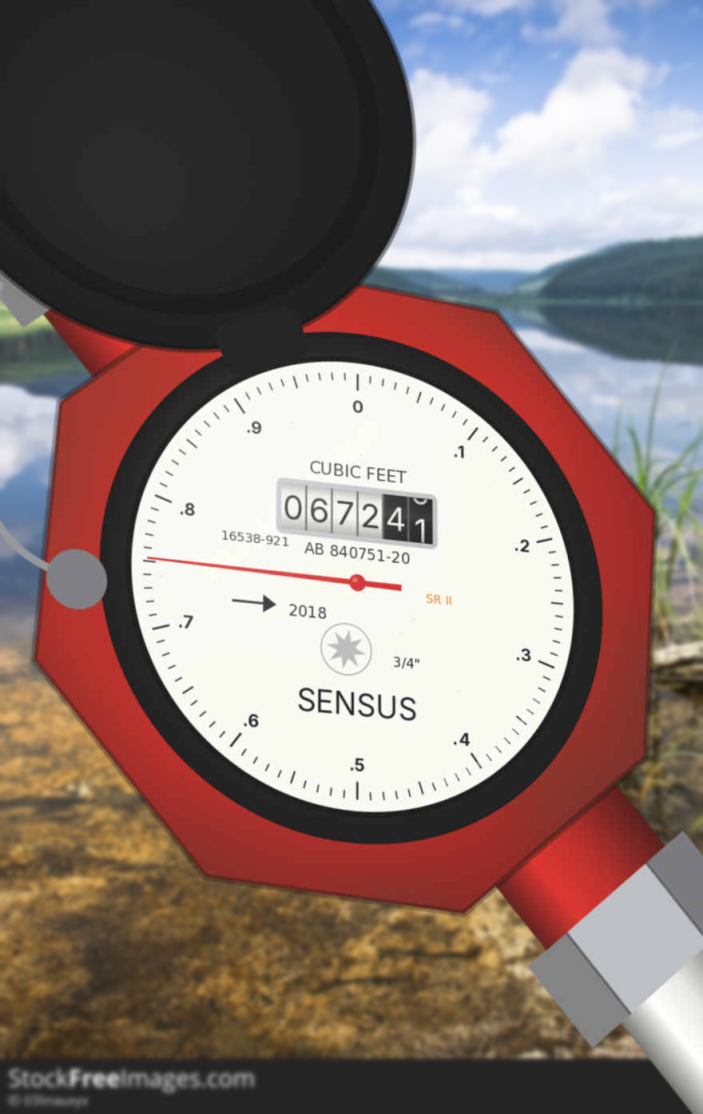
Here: 67240.75 ft³
